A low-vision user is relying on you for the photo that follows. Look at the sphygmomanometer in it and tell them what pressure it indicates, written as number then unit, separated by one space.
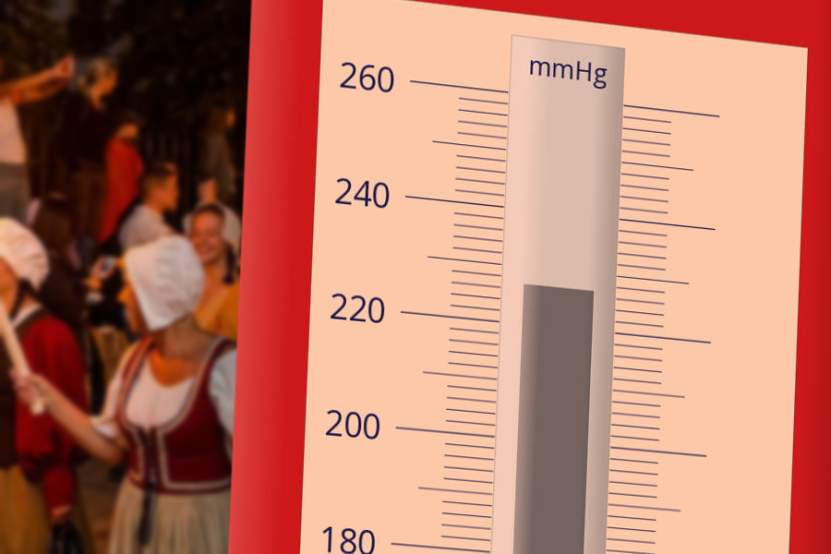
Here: 227 mmHg
